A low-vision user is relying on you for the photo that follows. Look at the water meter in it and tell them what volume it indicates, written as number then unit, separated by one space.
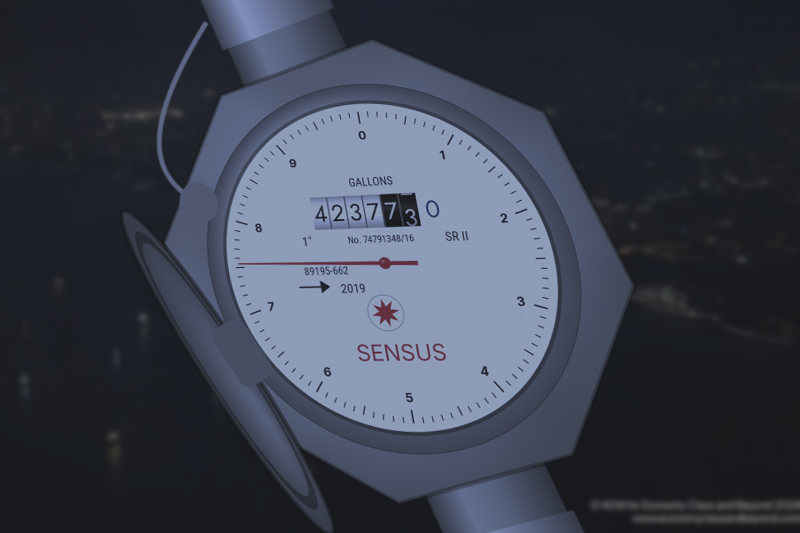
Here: 4237727.5 gal
